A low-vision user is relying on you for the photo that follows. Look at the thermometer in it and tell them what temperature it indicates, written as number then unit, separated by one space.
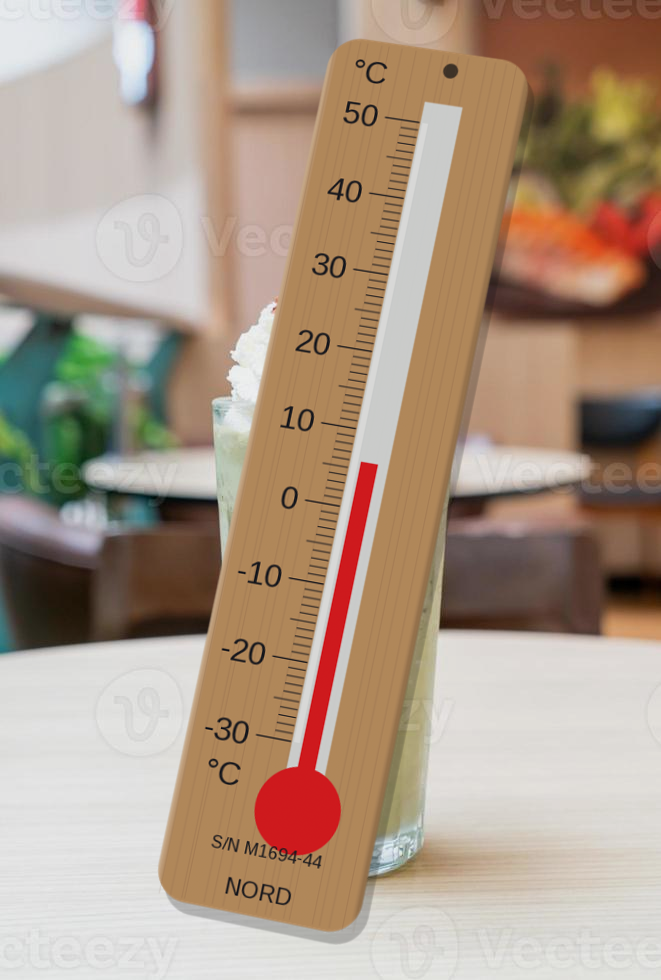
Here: 6 °C
